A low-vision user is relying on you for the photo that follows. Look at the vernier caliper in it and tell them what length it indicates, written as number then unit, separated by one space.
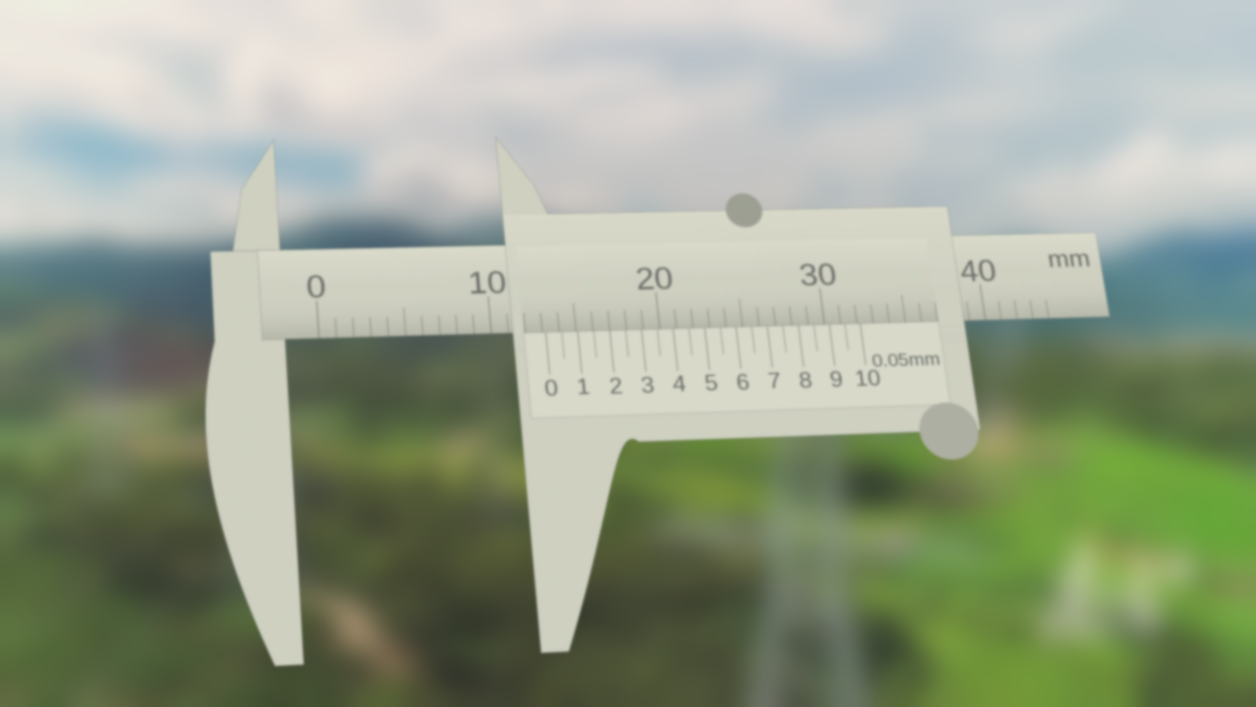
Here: 13.2 mm
